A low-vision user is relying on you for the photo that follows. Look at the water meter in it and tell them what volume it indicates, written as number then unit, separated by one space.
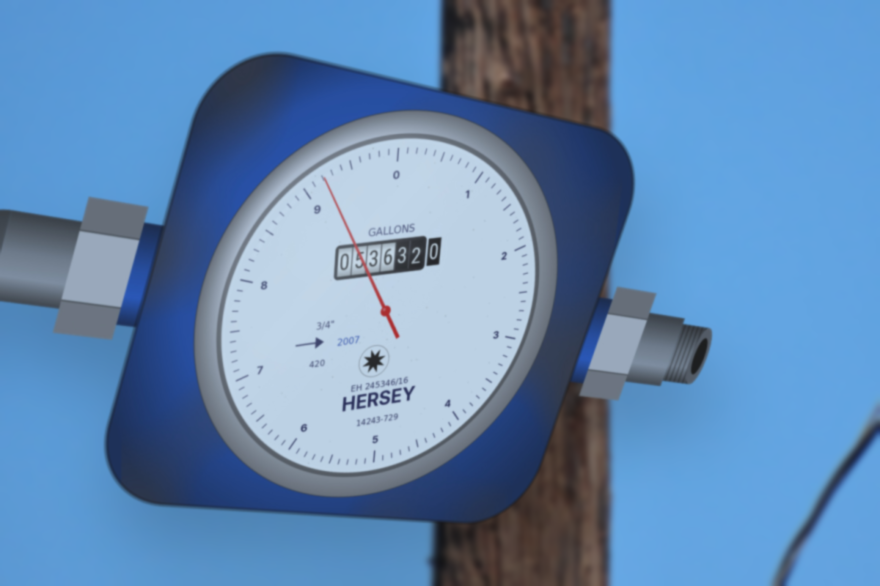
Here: 536319.2 gal
